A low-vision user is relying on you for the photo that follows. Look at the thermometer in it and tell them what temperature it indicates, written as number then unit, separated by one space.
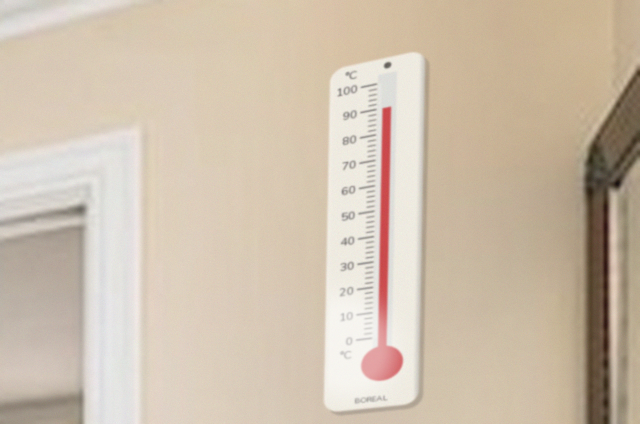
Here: 90 °C
